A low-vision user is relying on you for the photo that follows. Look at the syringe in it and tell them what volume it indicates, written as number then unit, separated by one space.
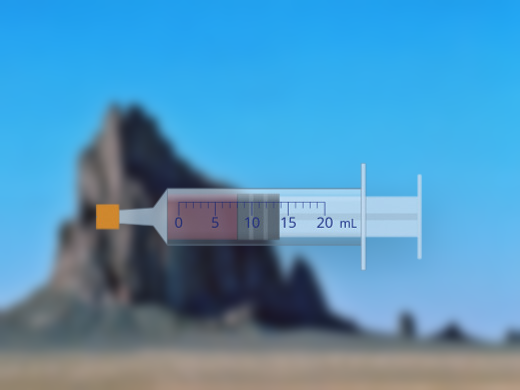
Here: 8 mL
